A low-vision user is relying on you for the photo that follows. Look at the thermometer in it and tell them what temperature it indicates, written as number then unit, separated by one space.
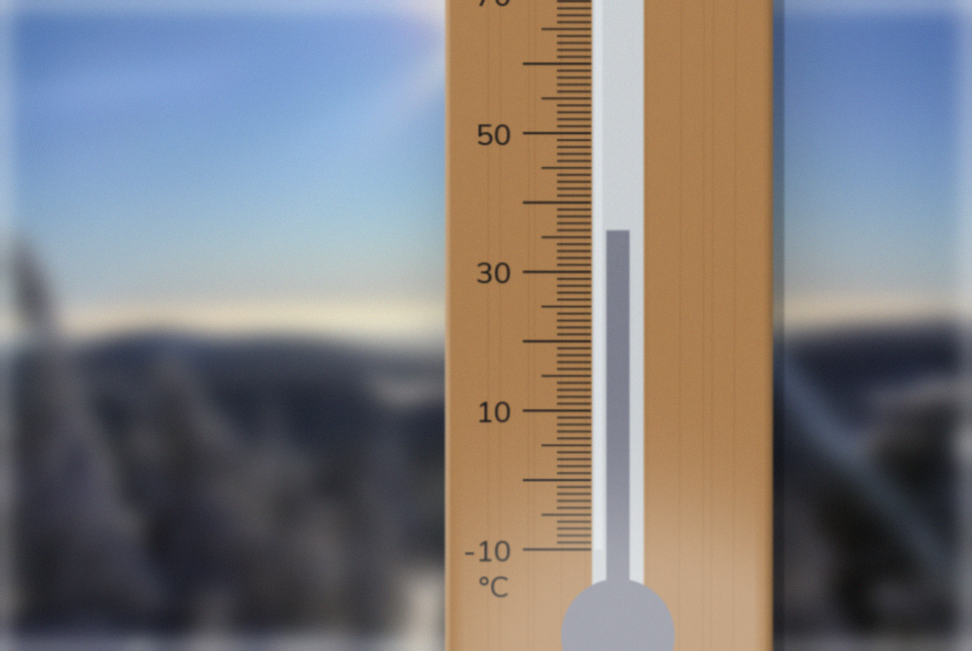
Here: 36 °C
